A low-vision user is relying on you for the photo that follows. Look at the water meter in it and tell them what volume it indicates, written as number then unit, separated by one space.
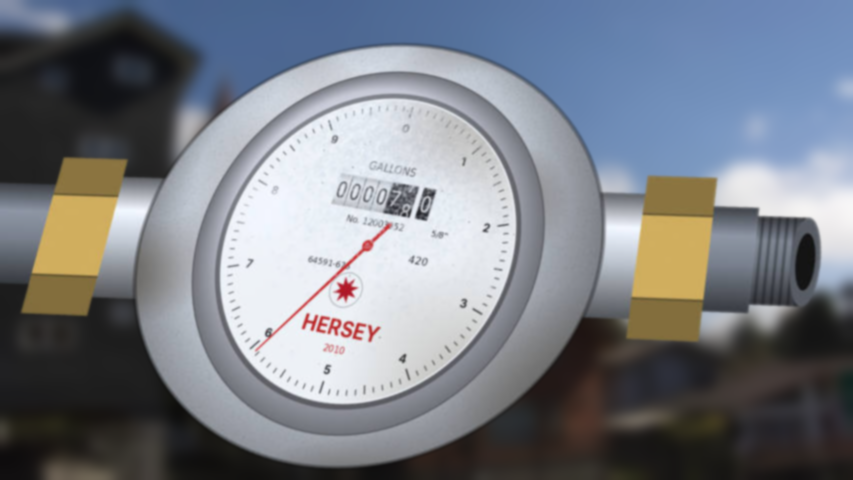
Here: 775.9 gal
